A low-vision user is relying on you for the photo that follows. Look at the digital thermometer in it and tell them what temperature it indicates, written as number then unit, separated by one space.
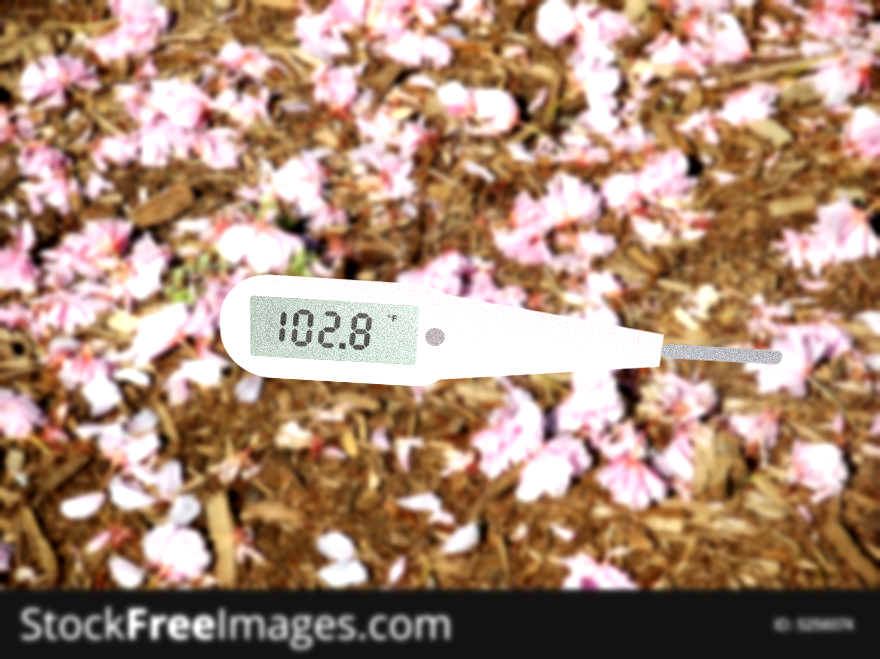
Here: 102.8 °F
